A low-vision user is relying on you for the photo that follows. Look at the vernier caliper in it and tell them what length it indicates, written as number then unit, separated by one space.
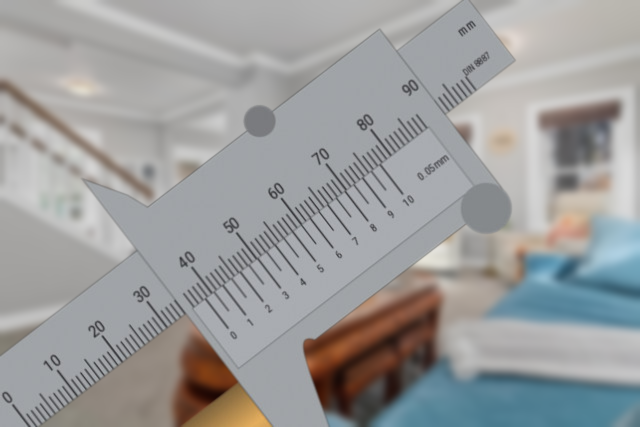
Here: 38.5 mm
